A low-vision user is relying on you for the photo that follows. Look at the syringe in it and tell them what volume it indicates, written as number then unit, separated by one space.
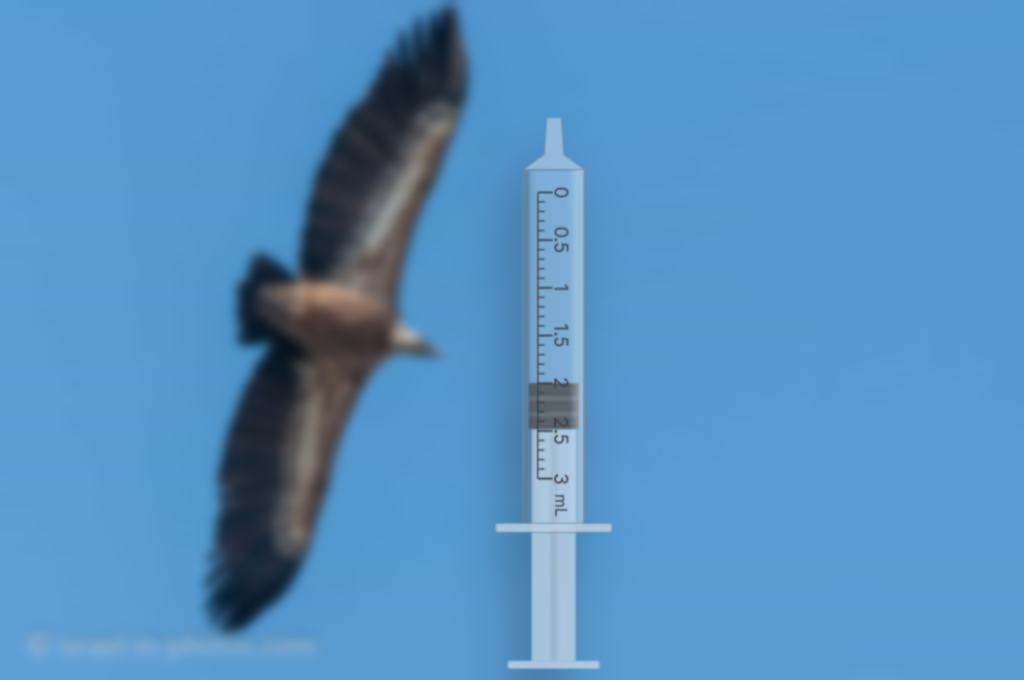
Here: 2 mL
